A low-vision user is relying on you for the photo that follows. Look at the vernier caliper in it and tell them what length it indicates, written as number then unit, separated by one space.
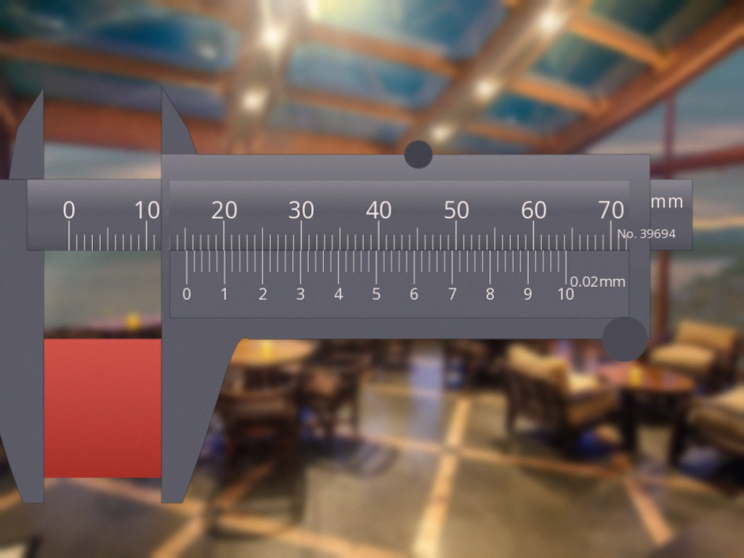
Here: 15.2 mm
